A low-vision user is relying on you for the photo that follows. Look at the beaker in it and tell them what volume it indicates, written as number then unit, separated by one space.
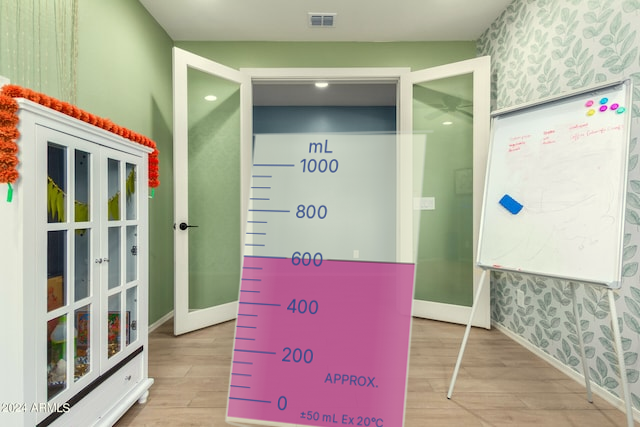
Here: 600 mL
